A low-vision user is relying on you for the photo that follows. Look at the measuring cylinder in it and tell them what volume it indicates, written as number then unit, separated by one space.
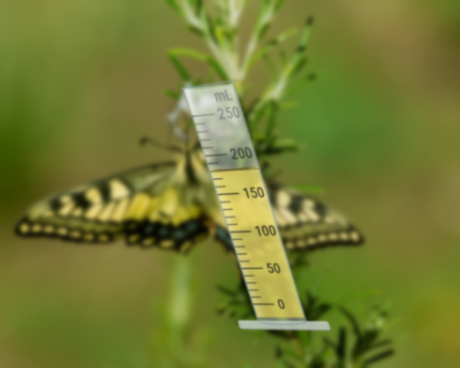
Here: 180 mL
